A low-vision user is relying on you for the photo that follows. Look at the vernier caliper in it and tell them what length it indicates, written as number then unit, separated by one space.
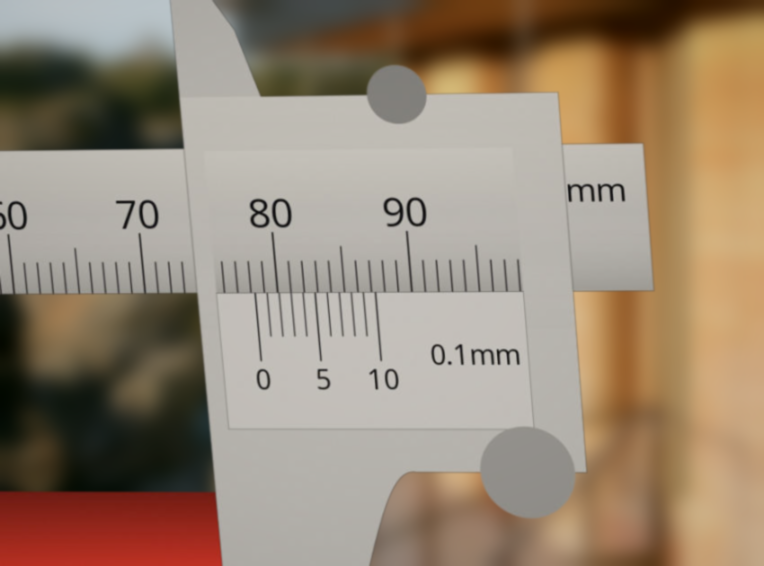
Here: 78.3 mm
